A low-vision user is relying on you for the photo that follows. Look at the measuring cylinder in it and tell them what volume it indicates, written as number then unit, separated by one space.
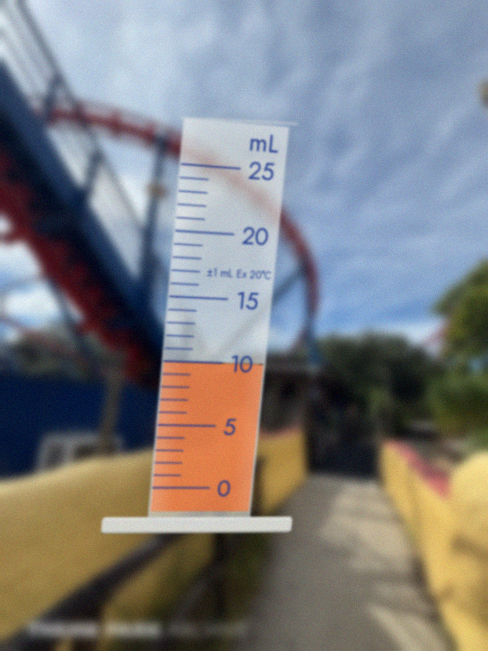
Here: 10 mL
